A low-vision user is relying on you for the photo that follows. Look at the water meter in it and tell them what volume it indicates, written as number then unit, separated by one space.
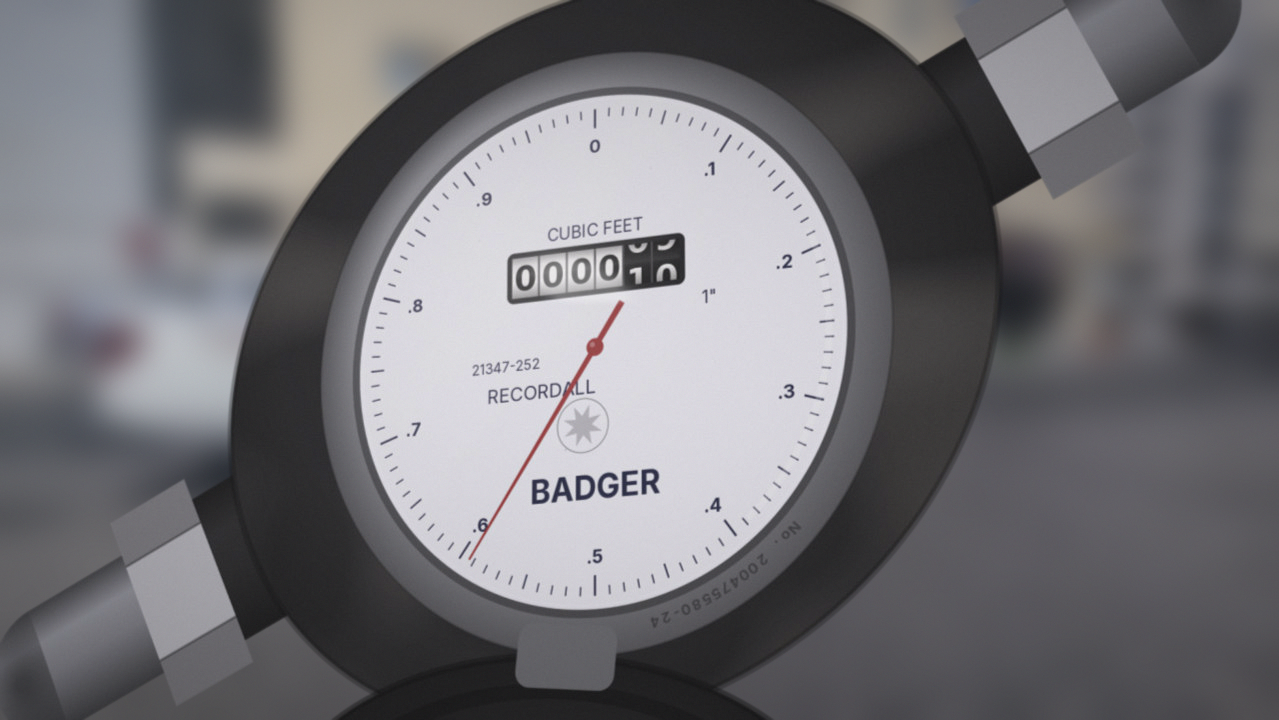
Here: 9.59 ft³
